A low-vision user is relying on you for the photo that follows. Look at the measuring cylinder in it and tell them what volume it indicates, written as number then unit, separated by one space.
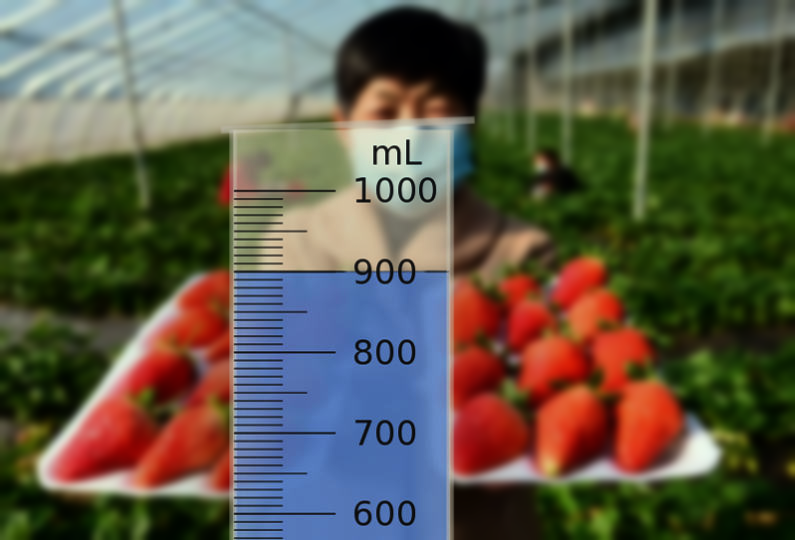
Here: 900 mL
